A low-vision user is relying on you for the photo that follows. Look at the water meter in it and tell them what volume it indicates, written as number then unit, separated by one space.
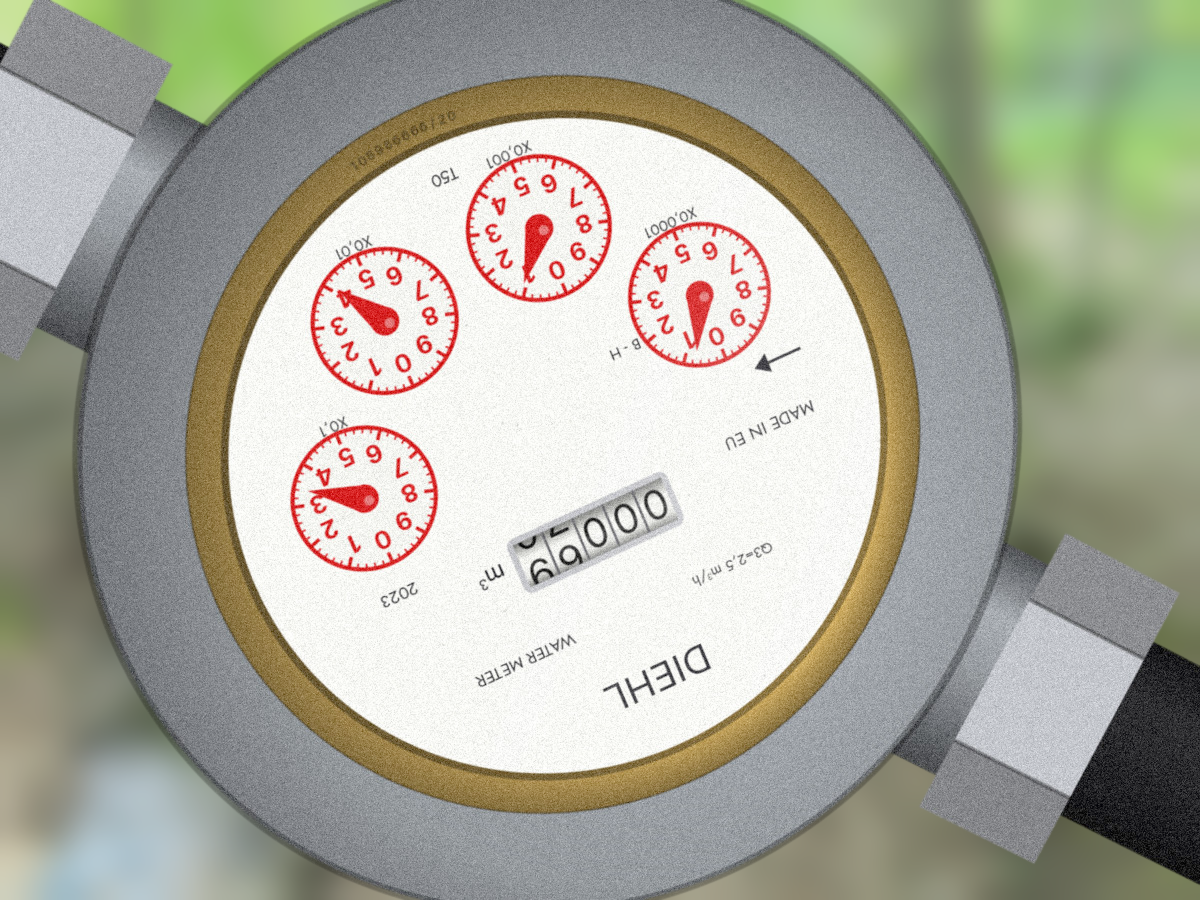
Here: 69.3410 m³
